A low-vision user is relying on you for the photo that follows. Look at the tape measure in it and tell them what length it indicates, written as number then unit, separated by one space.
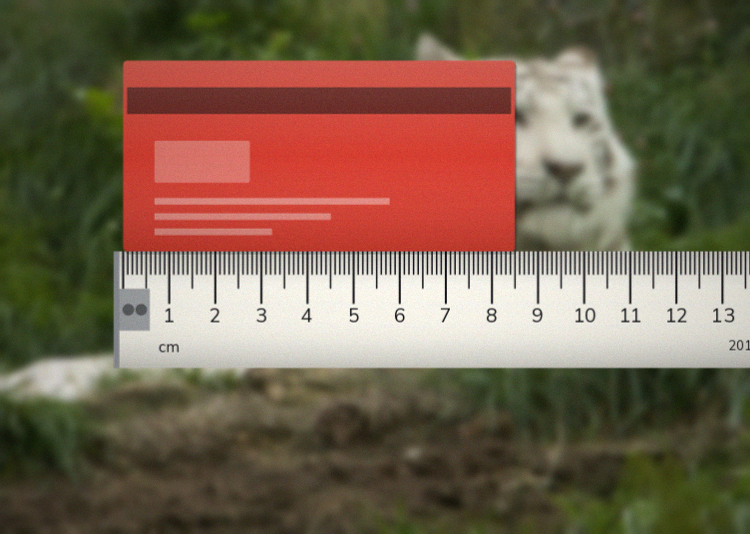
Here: 8.5 cm
